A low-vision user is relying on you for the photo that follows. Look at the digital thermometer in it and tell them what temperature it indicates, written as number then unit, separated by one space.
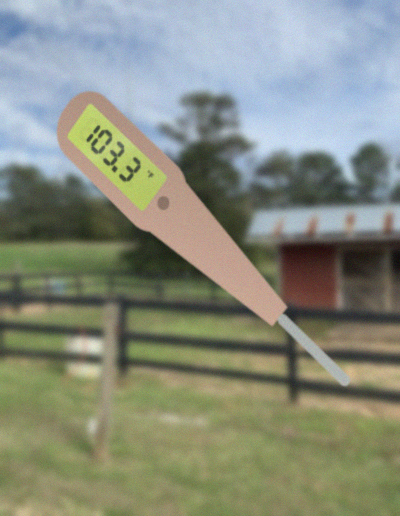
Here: 103.3 °F
